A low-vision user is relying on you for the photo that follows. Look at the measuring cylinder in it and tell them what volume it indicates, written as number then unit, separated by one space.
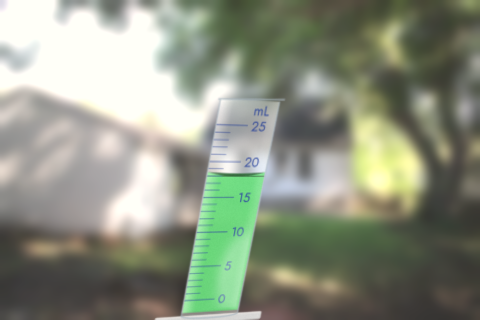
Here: 18 mL
